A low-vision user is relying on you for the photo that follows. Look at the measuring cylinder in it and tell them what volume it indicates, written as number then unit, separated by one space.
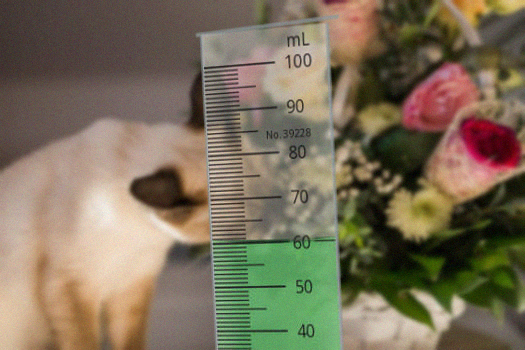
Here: 60 mL
